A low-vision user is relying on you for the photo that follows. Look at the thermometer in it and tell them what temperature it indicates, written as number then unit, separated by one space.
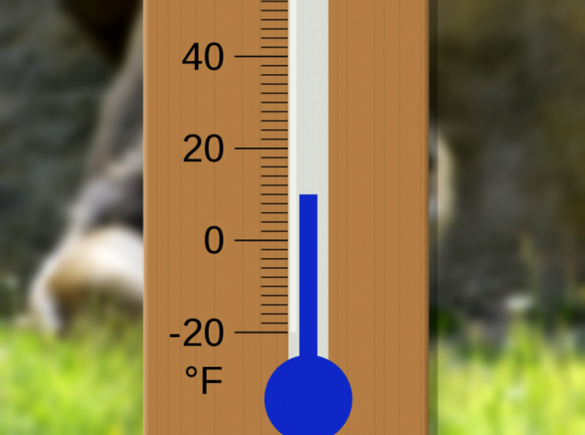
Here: 10 °F
